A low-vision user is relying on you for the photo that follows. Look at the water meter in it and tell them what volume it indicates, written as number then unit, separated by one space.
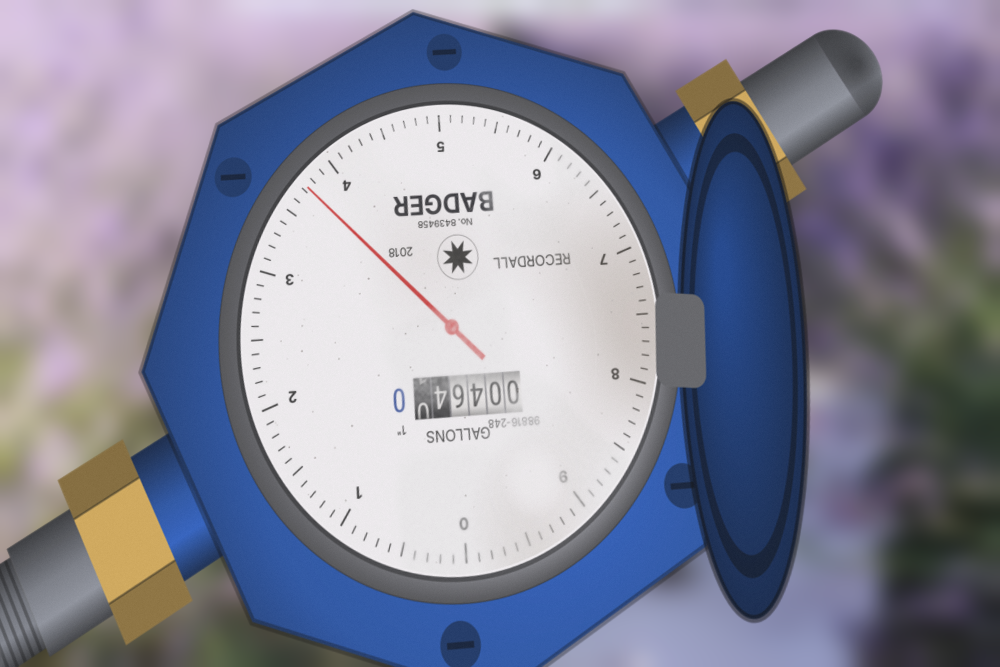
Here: 46403.7 gal
